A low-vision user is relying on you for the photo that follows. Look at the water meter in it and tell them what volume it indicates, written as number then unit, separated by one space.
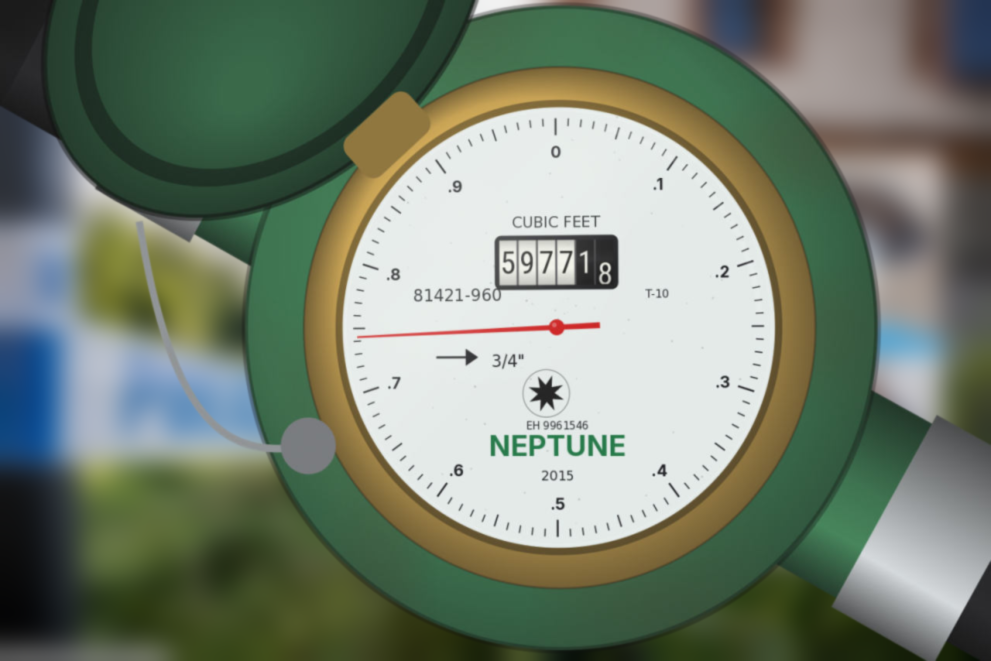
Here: 597717.74 ft³
